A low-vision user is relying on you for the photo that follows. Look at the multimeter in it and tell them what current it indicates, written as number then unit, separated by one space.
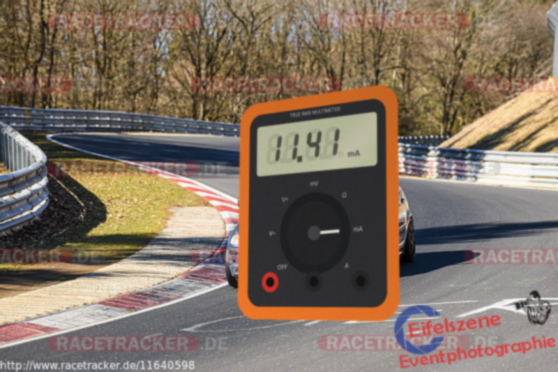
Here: 11.41 mA
